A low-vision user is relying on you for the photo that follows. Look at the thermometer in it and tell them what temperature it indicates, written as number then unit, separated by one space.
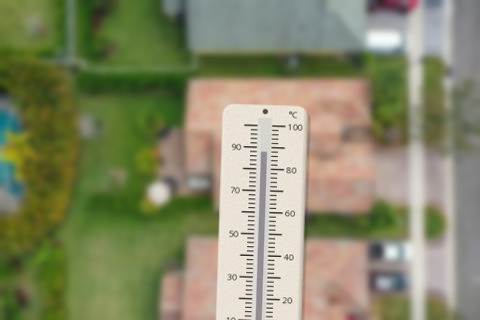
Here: 88 °C
